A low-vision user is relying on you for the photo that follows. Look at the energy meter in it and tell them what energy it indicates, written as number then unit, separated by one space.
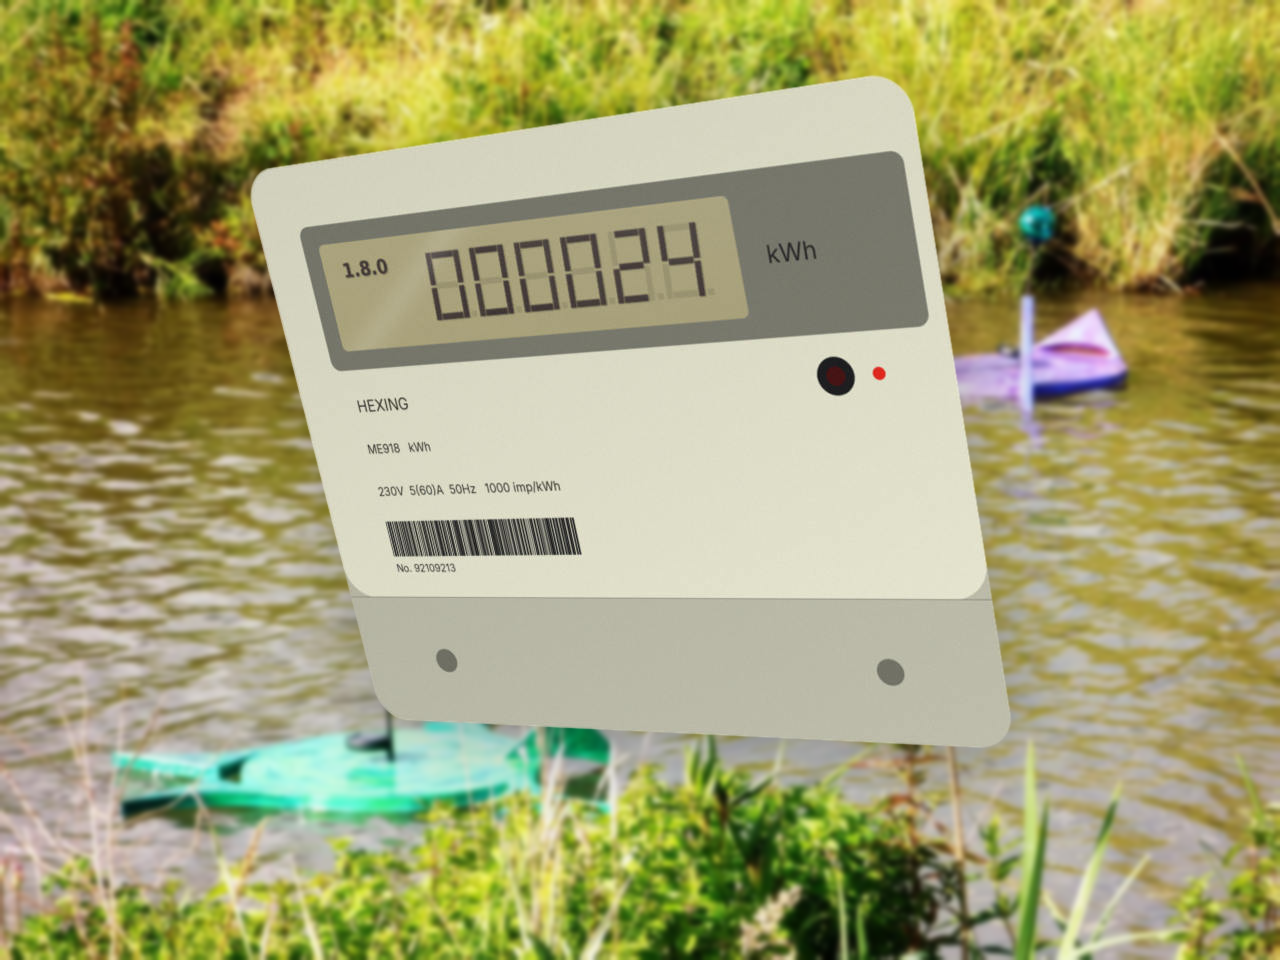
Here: 24 kWh
